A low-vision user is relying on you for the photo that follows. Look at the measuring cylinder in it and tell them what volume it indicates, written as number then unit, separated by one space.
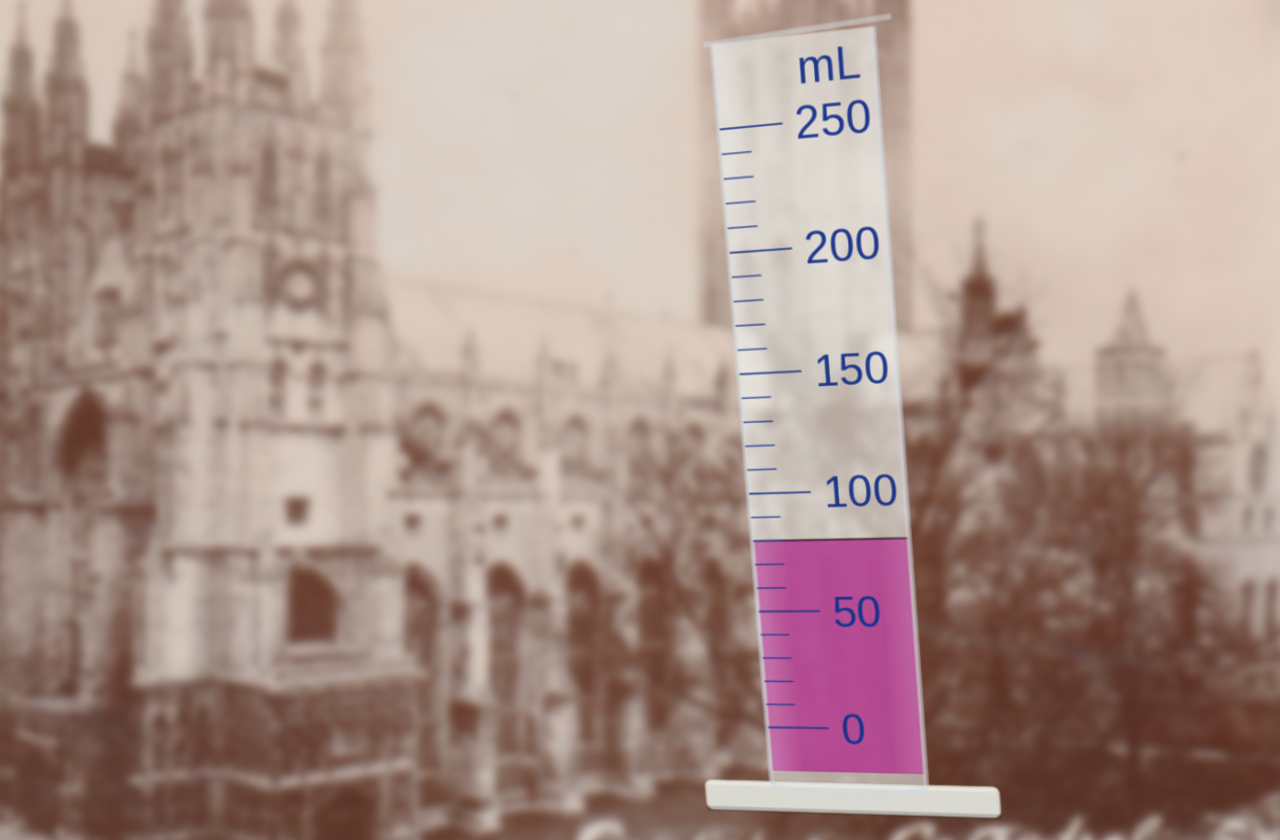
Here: 80 mL
